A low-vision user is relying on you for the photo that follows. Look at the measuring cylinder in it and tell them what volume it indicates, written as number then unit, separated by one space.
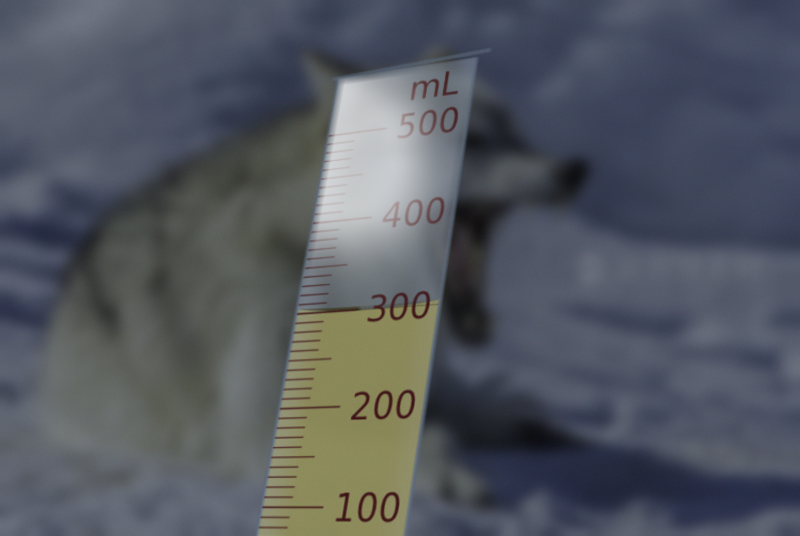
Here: 300 mL
